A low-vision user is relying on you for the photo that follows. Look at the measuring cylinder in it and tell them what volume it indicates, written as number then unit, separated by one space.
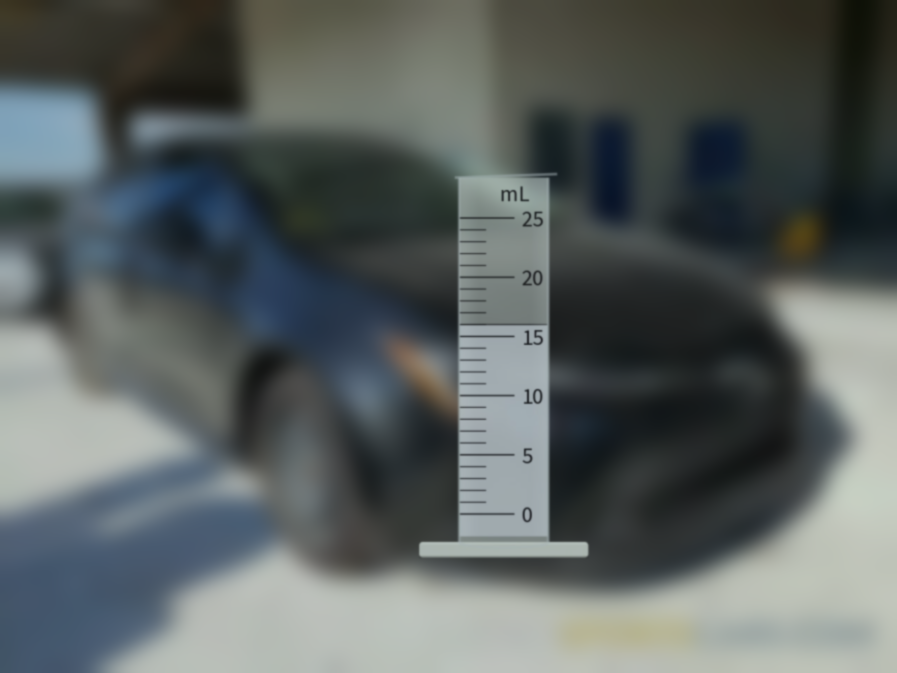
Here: 16 mL
